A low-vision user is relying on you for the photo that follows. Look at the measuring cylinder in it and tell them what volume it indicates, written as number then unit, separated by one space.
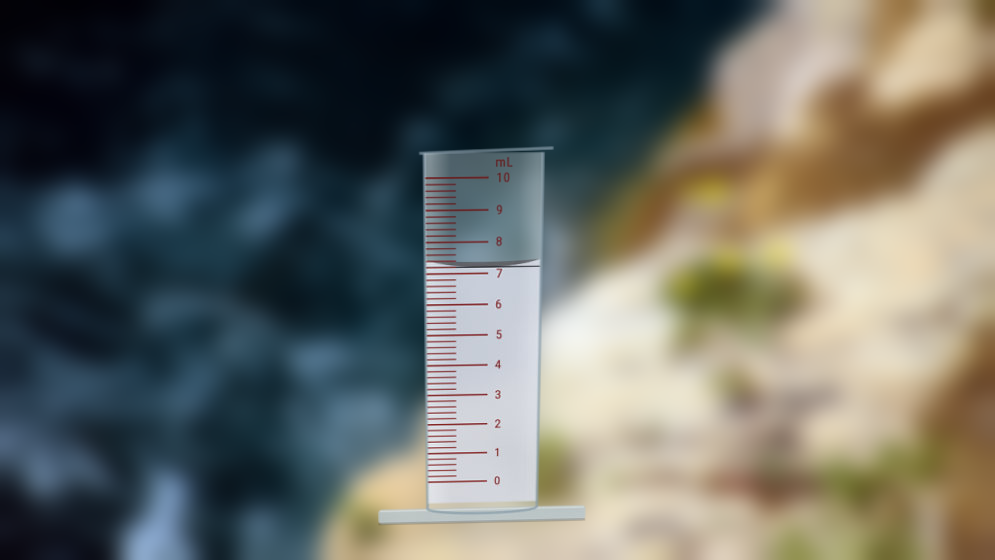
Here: 7.2 mL
